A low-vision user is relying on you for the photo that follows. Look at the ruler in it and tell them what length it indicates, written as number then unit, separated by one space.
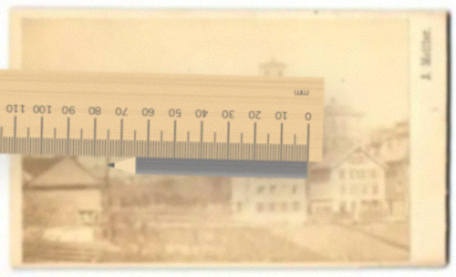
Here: 75 mm
